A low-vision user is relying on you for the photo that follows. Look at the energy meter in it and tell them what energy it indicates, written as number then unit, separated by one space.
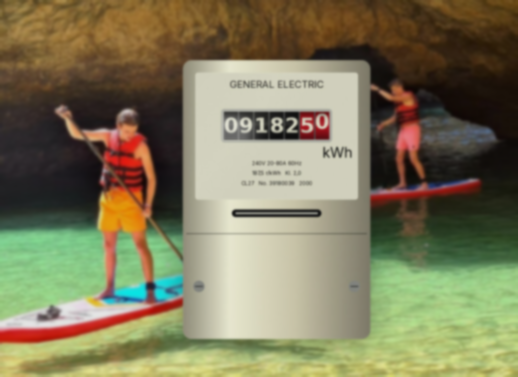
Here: 9182.50 kWh
